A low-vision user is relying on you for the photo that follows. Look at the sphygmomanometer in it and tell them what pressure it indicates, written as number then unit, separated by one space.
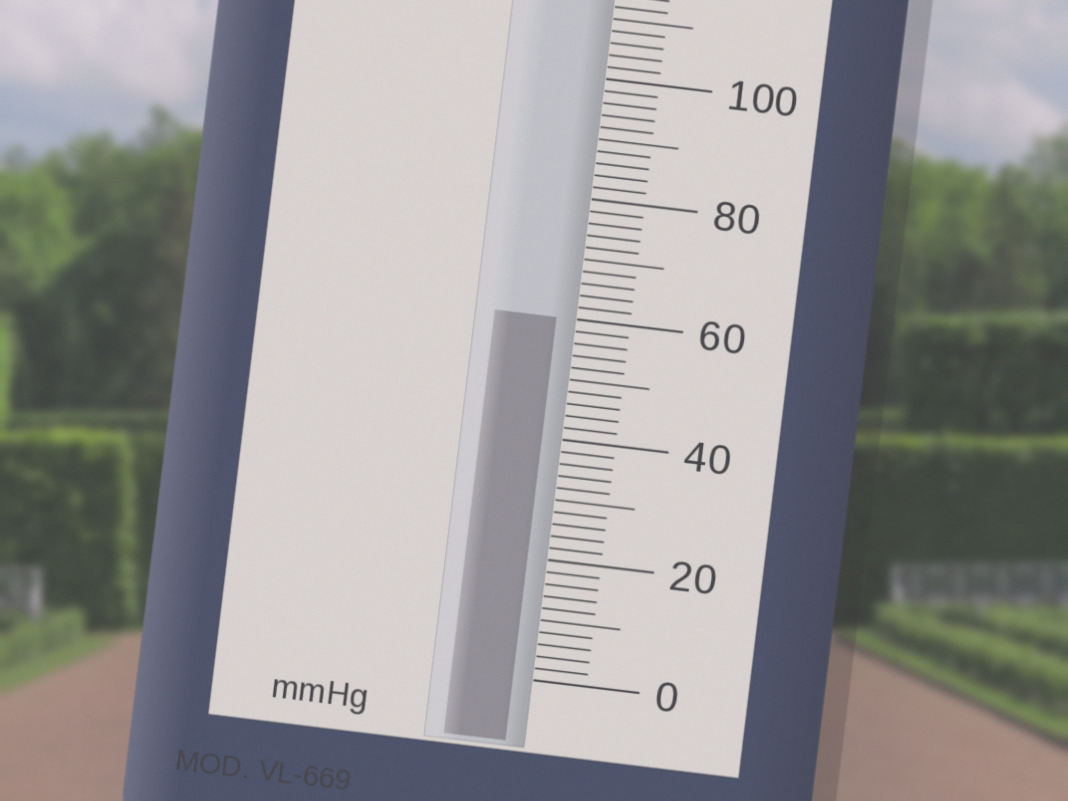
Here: 60 mmHg
